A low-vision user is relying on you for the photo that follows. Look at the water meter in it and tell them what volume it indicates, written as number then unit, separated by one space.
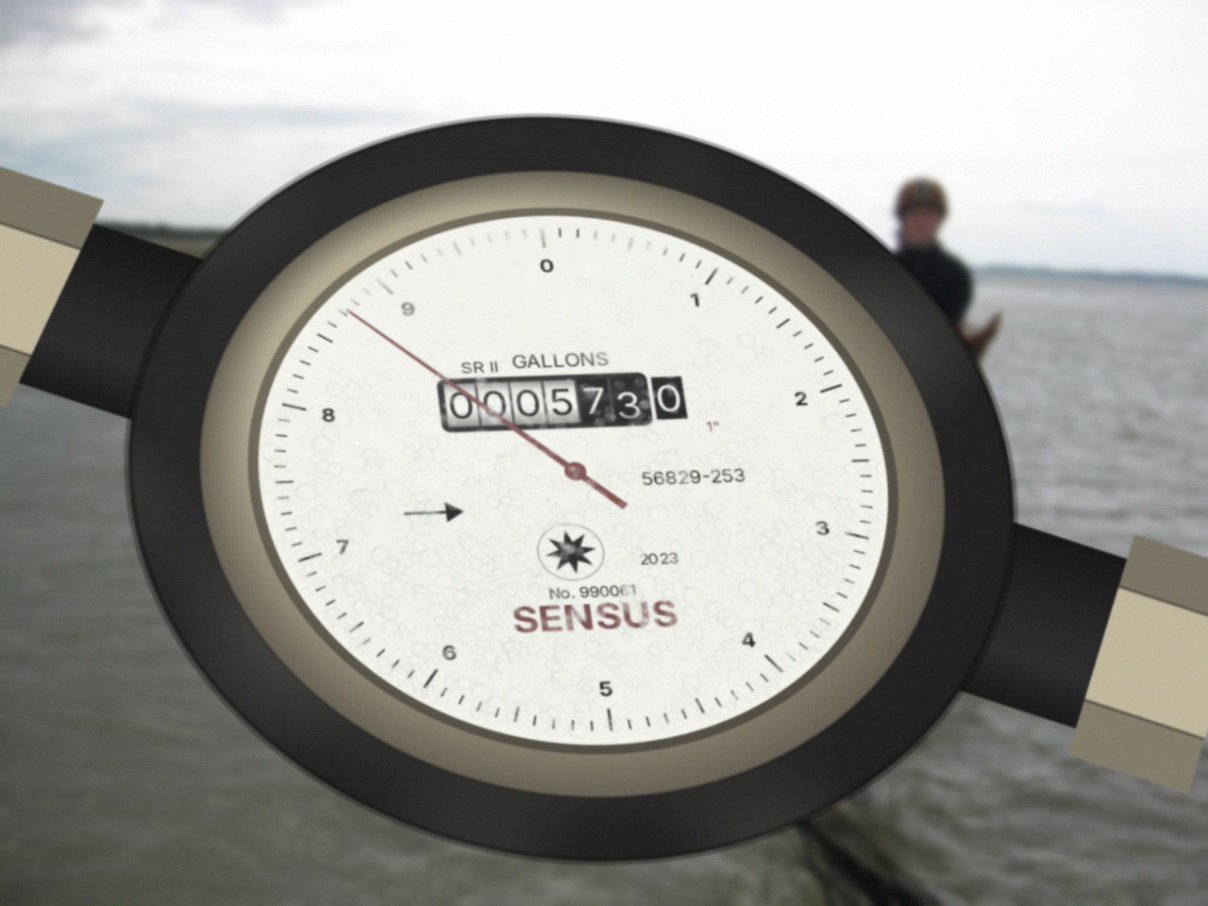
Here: 5728.7 gal
